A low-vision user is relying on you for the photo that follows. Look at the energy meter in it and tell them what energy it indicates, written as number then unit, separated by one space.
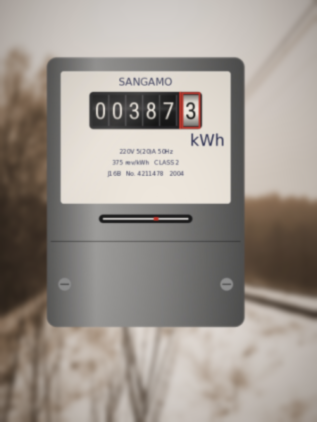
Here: 387.3 kWh
